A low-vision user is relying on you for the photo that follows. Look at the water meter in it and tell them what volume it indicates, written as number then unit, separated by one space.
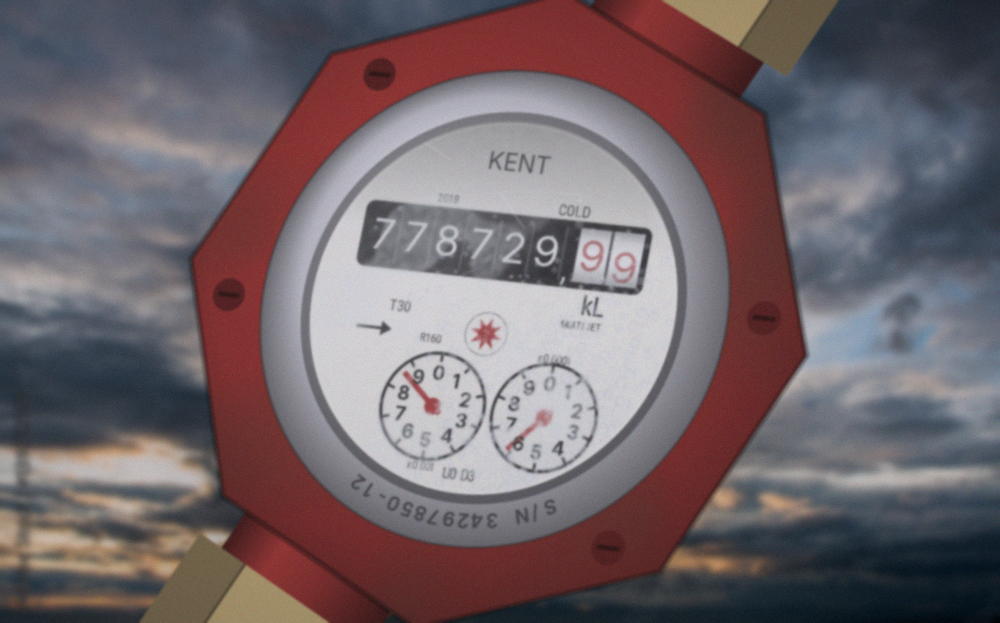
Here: 778729.9886 kL
